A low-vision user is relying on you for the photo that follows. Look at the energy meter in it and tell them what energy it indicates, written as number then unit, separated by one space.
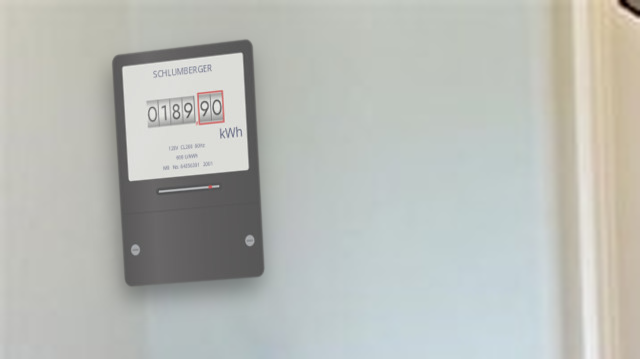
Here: 189.90 kWh
